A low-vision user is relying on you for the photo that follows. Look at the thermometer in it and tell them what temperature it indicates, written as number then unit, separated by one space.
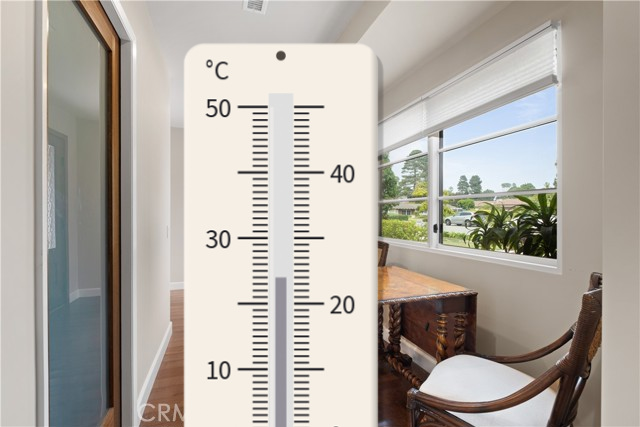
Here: 24 °C
